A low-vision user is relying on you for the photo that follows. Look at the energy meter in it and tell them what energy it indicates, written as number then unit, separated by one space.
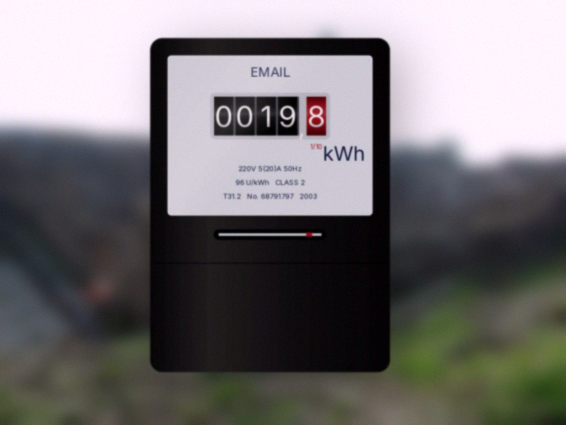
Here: 19.8 kWh
